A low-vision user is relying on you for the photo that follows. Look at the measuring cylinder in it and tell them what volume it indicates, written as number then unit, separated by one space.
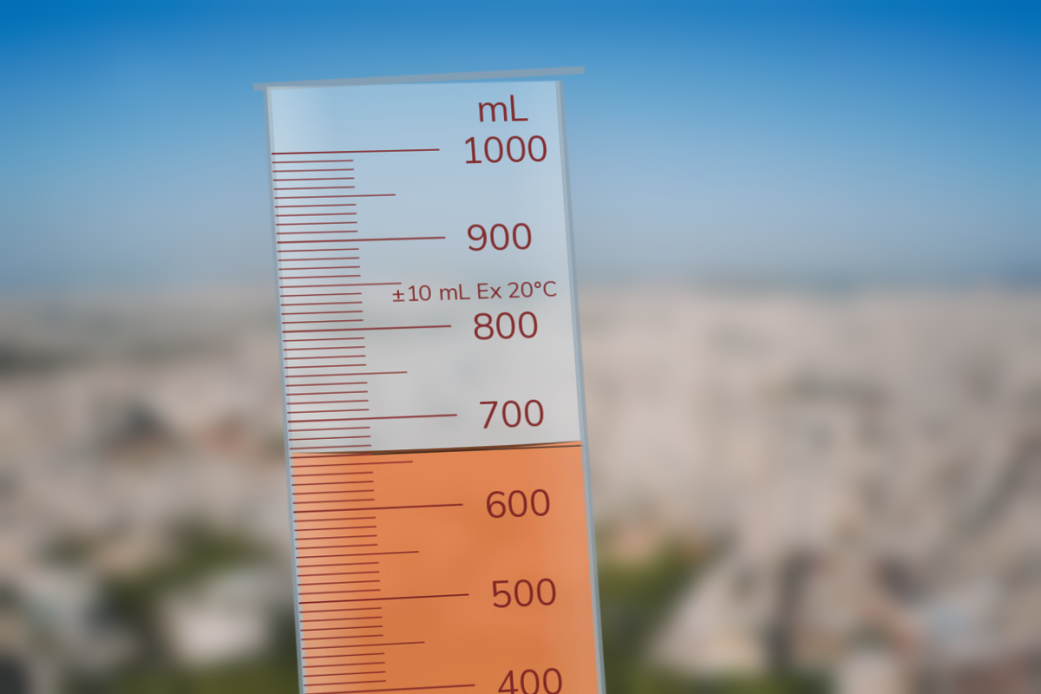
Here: 660 mL
